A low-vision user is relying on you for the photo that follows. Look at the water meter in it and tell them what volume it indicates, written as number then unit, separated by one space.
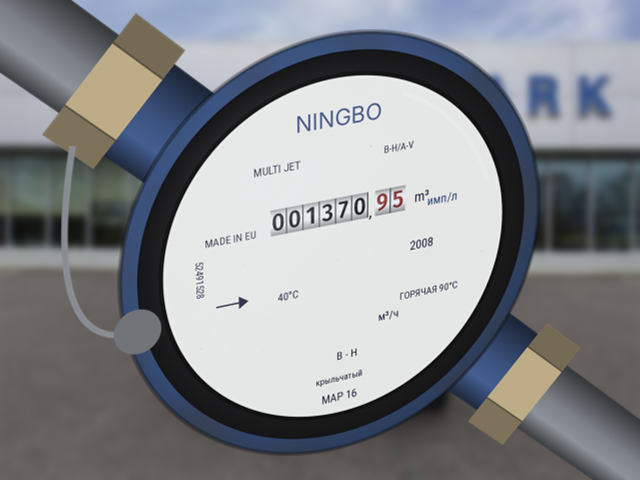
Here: 1370.95 m³
